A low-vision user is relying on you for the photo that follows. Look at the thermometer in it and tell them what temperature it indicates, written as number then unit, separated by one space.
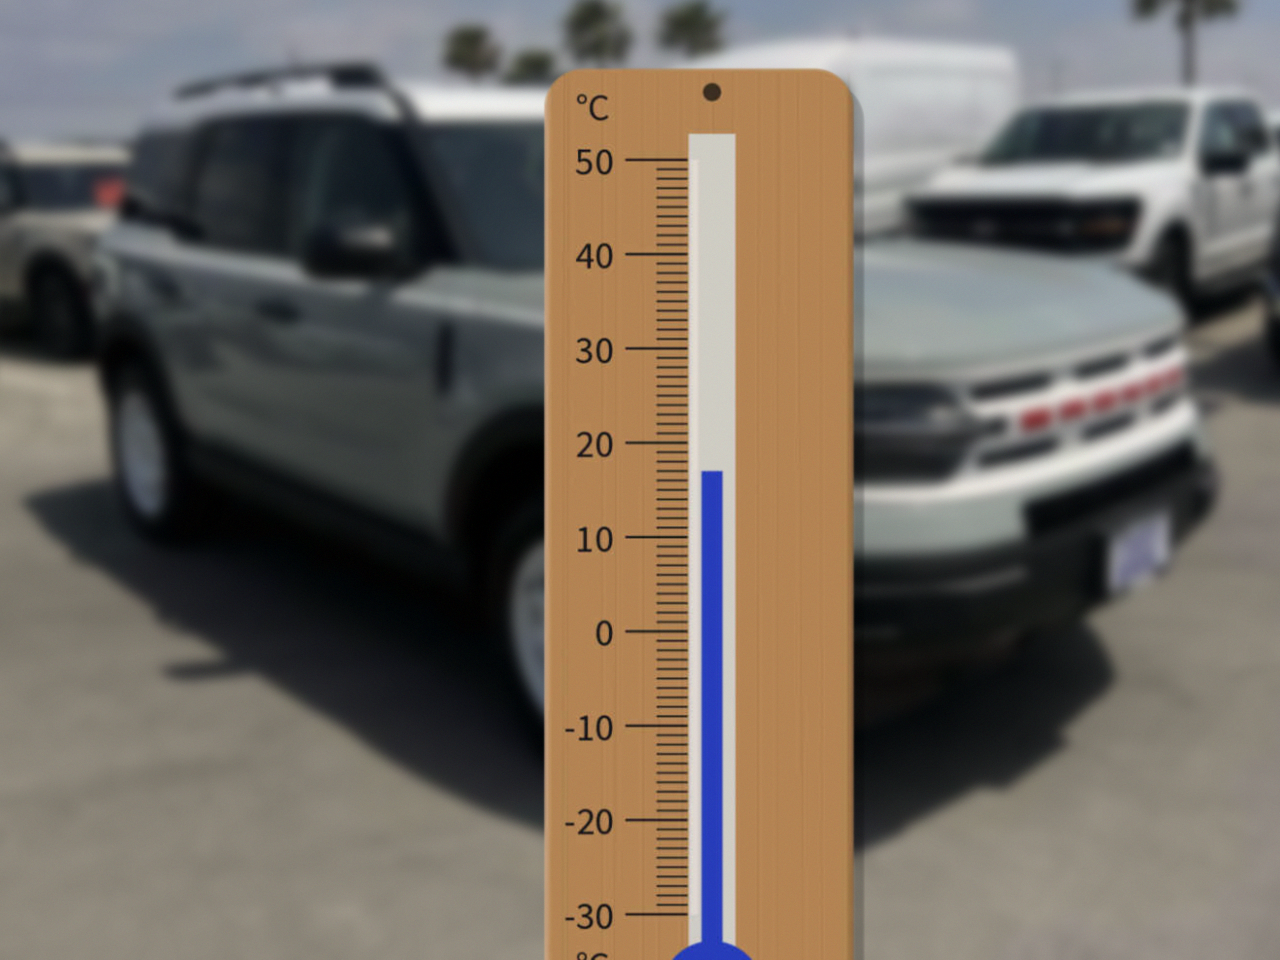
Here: 17 °C
